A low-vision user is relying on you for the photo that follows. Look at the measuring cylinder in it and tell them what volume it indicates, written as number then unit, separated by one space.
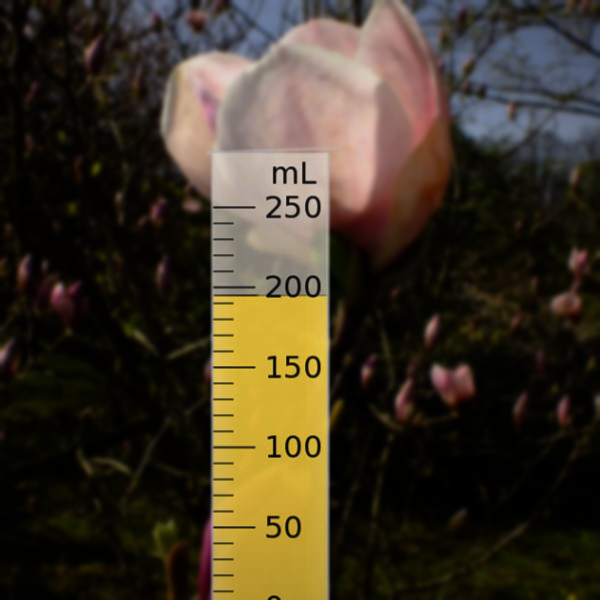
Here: 195 mL
